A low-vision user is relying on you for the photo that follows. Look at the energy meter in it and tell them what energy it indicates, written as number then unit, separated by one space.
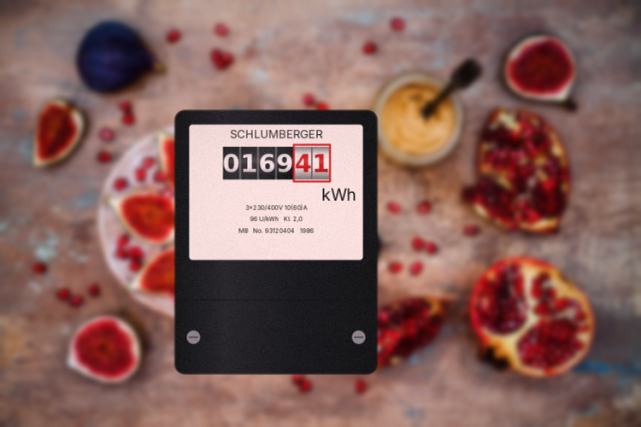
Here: 169.41 kWh
